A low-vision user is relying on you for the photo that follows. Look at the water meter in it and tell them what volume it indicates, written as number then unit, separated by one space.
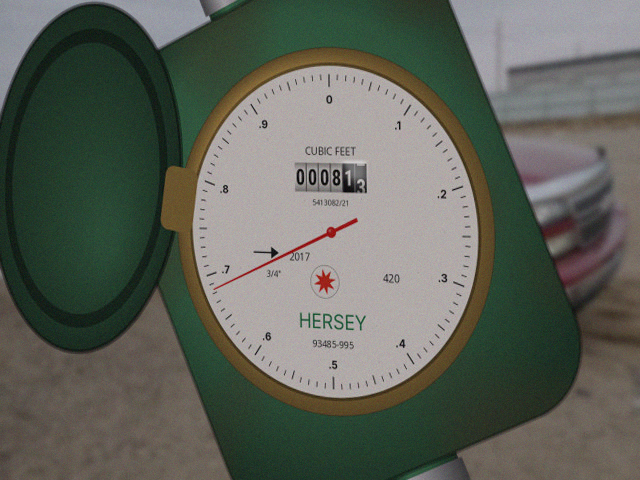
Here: 812.68 ft³
